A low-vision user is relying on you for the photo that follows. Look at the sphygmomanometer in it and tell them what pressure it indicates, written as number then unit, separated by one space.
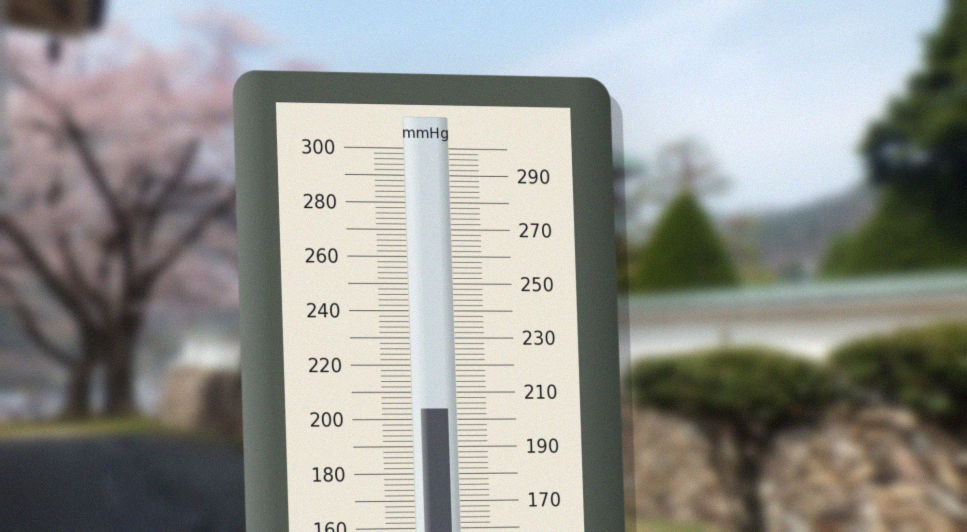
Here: 204 mmHg
